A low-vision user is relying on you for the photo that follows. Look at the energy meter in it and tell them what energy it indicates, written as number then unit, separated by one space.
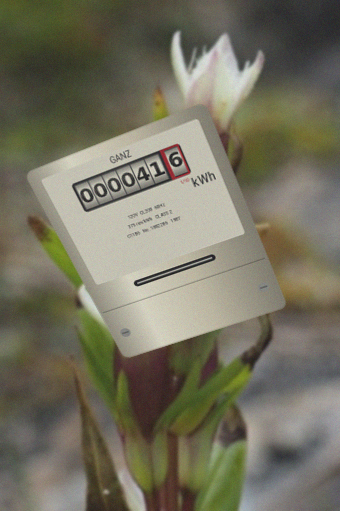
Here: 41.6 kWh
